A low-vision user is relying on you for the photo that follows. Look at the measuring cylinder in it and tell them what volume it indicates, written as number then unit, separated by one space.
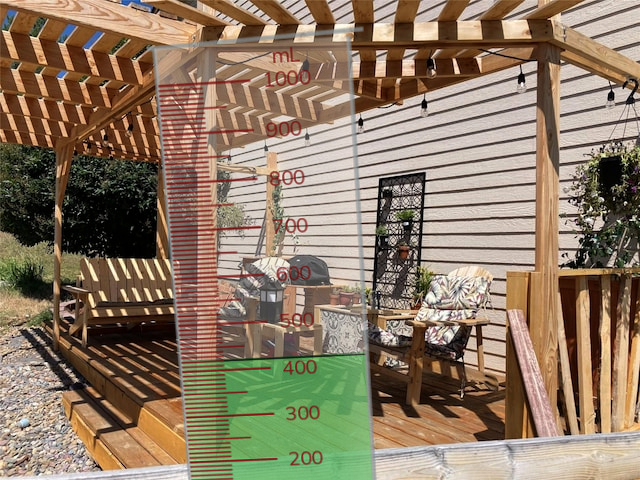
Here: 420 mL
